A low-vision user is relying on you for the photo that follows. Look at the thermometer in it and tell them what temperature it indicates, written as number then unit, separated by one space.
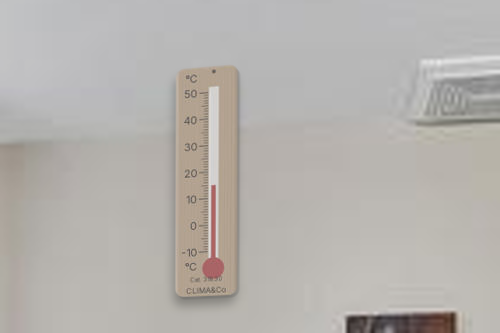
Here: 15 °C
